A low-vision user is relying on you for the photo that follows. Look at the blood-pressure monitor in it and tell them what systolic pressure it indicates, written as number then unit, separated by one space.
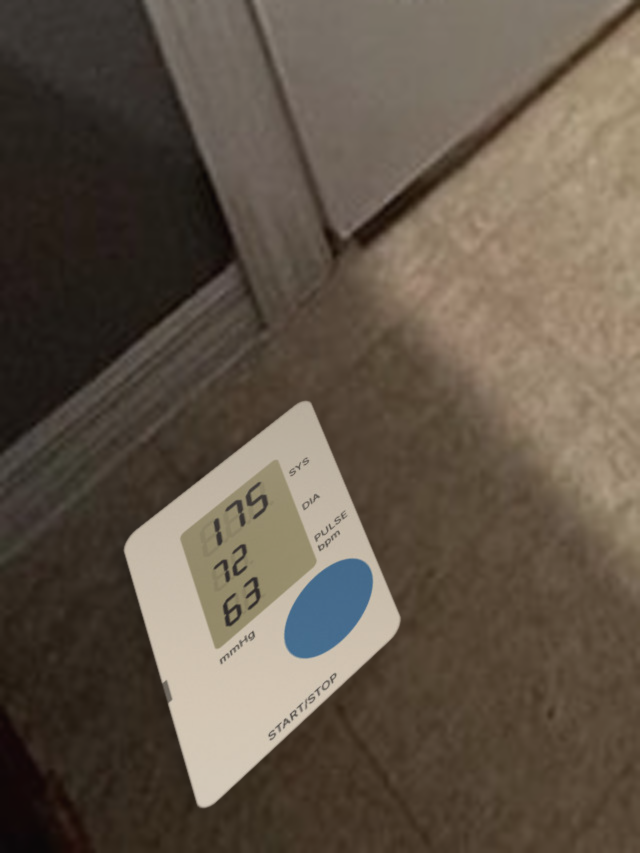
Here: 175 mmHg
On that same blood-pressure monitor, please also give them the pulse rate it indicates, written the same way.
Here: 63 bpm
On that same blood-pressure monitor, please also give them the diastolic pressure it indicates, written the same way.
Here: 72 mmHg
